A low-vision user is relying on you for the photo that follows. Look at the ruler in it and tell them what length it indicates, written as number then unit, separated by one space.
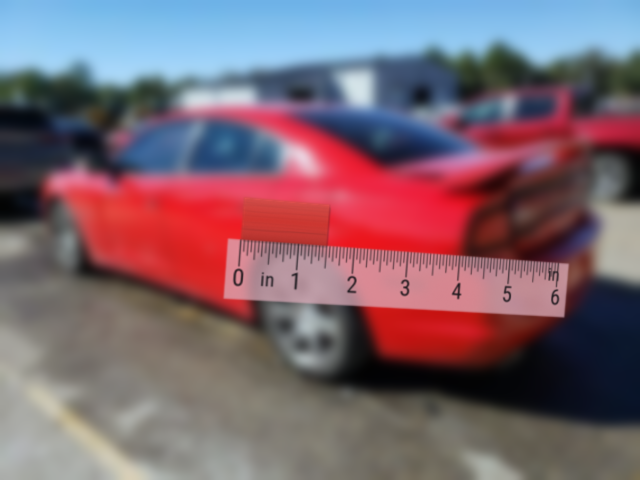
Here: 1.5 in
